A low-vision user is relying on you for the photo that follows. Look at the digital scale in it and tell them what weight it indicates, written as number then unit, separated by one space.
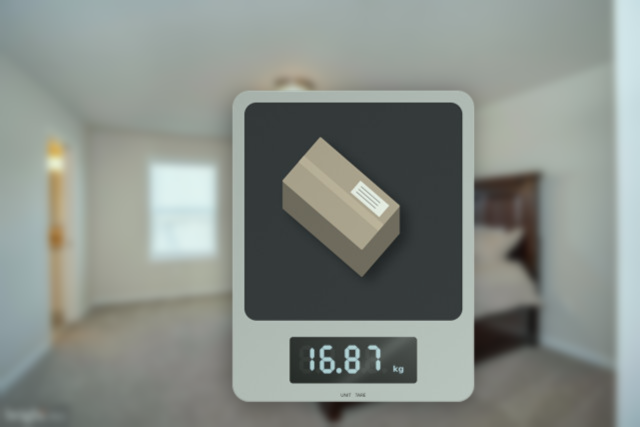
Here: 16.87 kg
